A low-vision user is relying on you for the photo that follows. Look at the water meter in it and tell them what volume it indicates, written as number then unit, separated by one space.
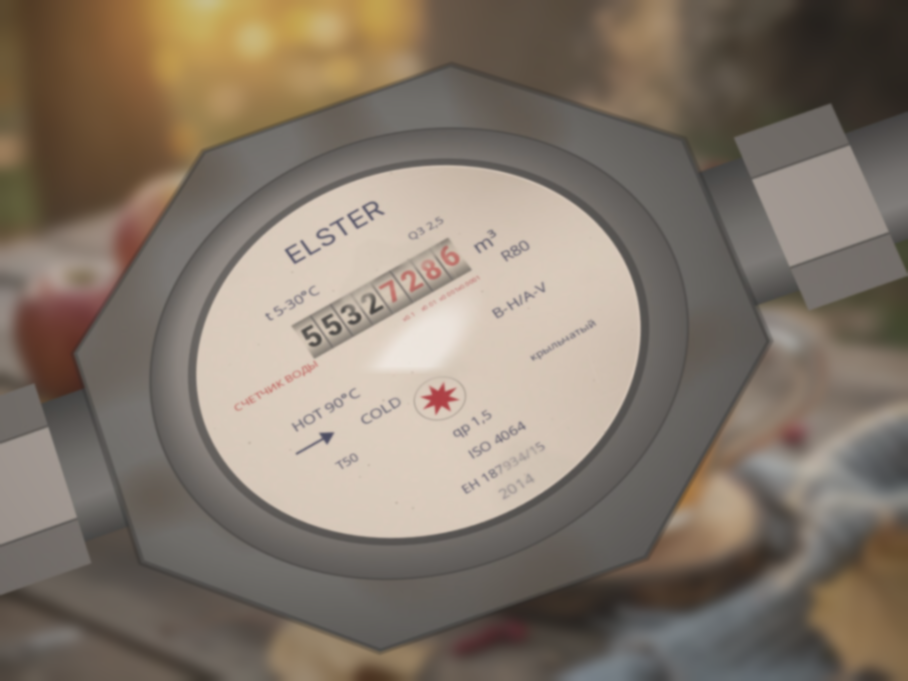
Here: 5532.7286 m³
